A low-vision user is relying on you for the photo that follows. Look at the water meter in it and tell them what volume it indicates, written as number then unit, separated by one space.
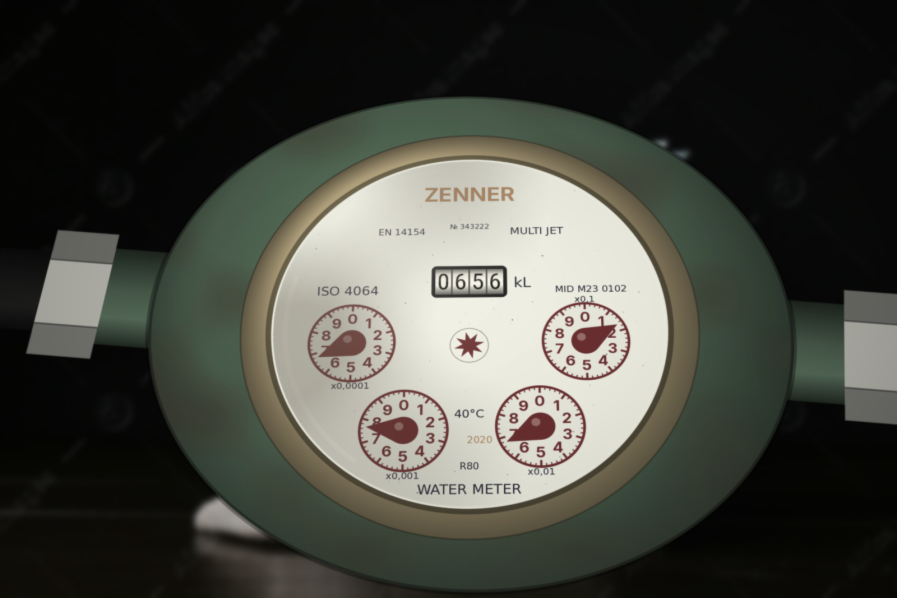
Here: 656.1676 kL
